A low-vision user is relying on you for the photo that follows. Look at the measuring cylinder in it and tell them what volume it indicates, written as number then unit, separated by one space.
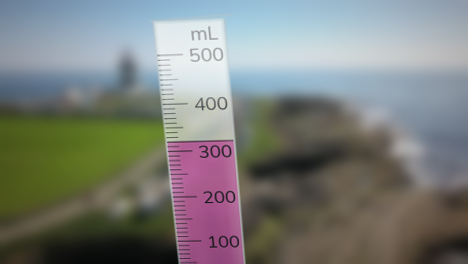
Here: 320 mL
